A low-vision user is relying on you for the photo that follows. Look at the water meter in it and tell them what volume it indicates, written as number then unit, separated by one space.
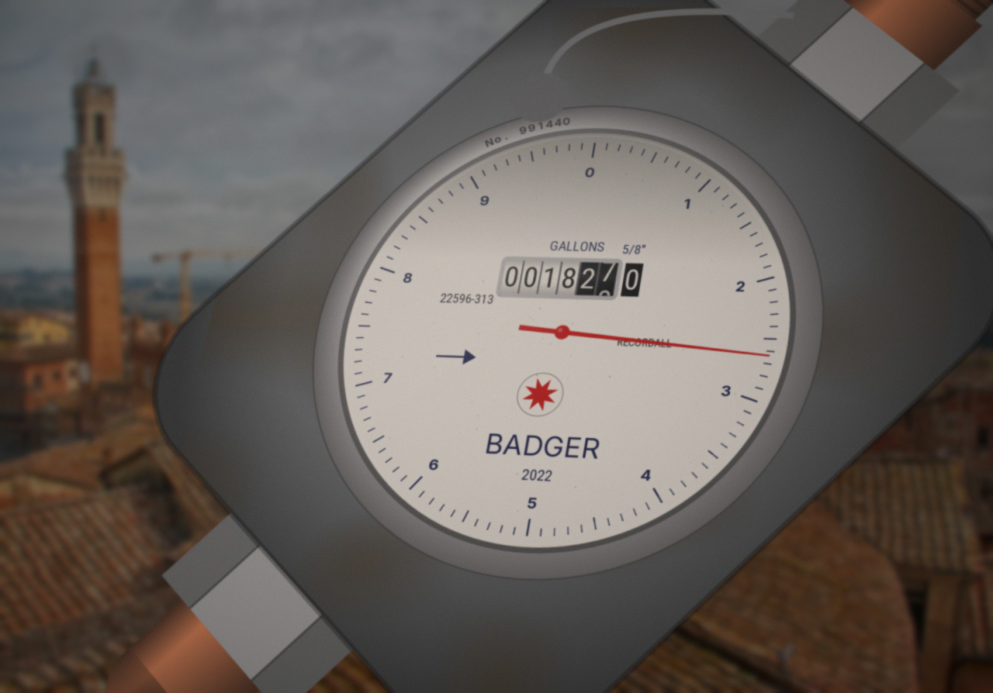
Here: 18272.6 gal
